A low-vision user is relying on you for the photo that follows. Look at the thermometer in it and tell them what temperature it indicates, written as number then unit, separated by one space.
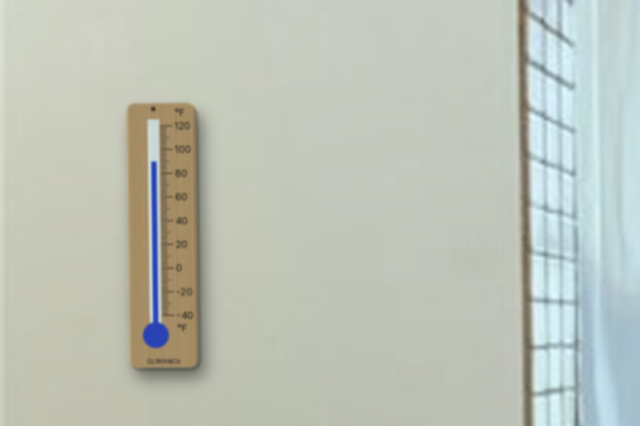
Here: 90 °F
